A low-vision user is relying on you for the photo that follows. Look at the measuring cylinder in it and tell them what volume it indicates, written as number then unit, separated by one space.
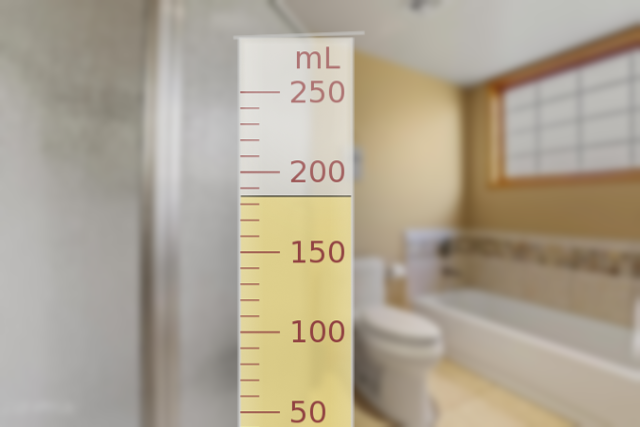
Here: 185 mL
